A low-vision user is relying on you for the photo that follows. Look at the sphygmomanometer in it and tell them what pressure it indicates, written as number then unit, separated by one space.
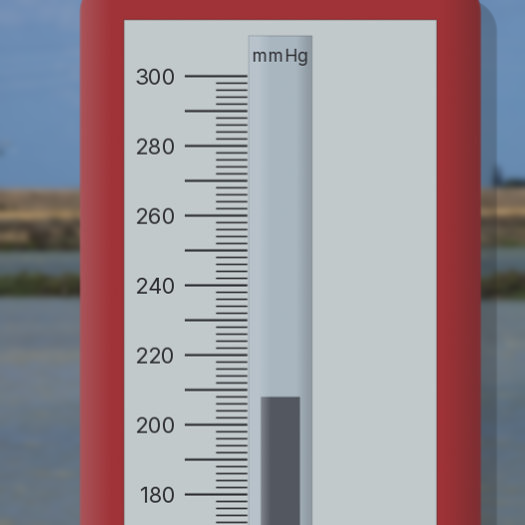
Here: 208 mmHg
